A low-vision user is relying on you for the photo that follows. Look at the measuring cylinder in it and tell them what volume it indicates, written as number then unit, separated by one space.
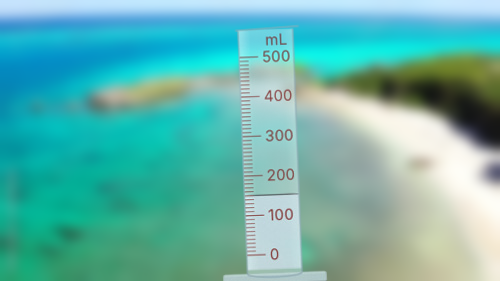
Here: 150 mL
